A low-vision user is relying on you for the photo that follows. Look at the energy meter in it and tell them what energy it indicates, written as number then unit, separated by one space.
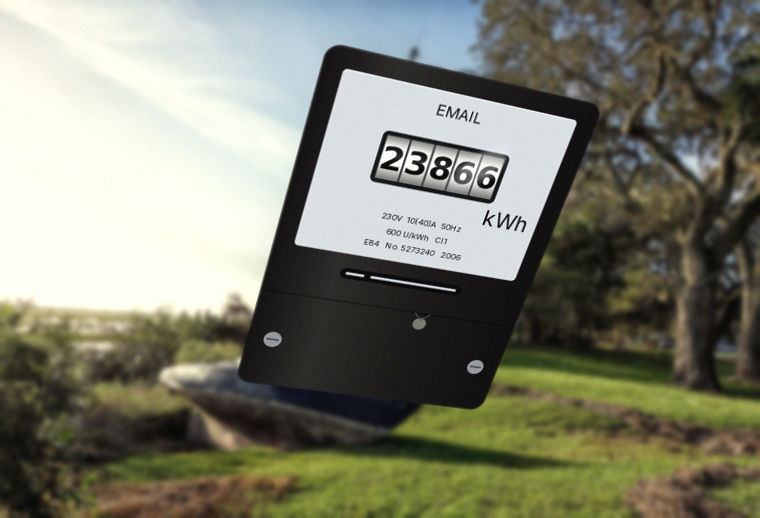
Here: 23866 kWh
